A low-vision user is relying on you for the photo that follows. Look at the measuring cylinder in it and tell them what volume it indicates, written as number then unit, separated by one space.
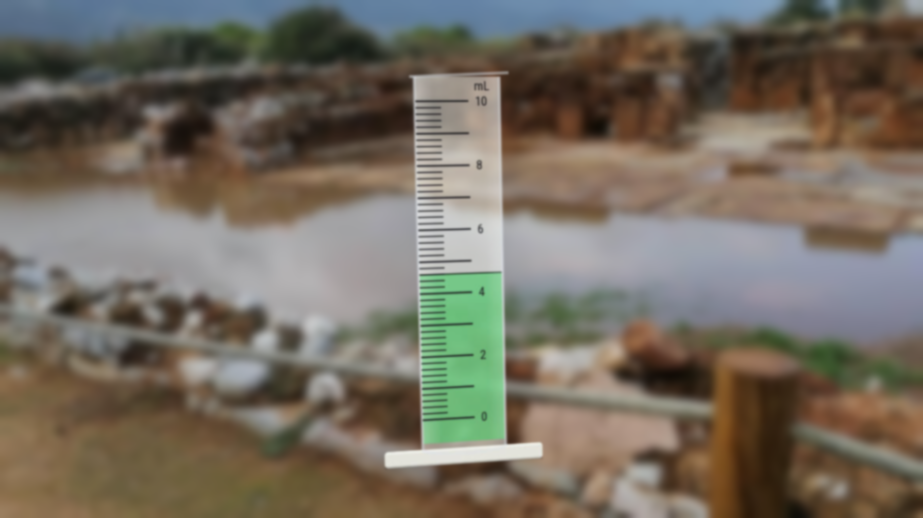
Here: 4.6 mL
